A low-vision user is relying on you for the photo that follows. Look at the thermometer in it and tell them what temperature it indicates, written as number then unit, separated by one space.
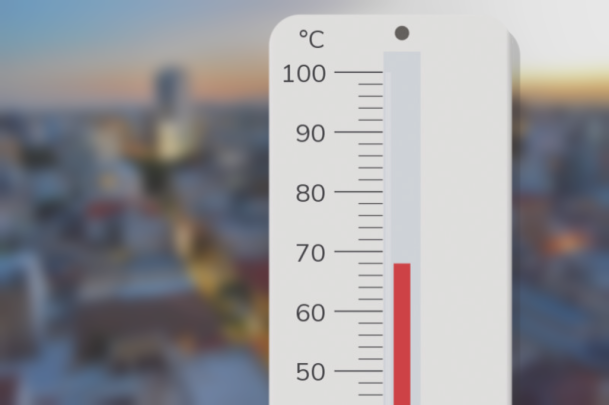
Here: 68 °C
